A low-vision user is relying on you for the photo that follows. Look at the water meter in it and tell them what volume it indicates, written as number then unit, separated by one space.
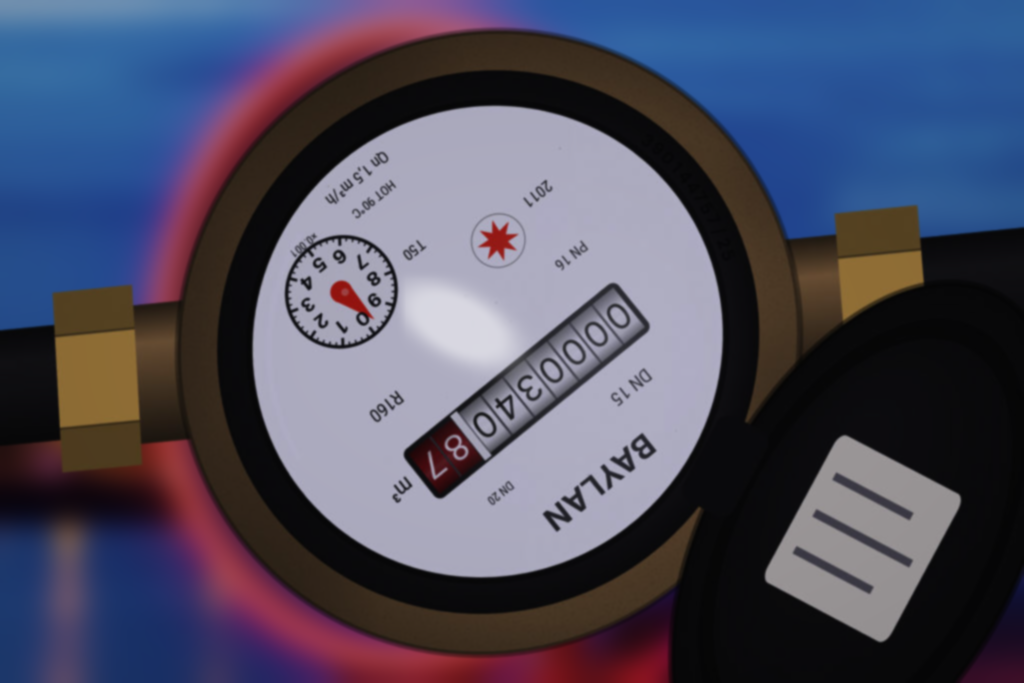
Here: 340.869 m³
